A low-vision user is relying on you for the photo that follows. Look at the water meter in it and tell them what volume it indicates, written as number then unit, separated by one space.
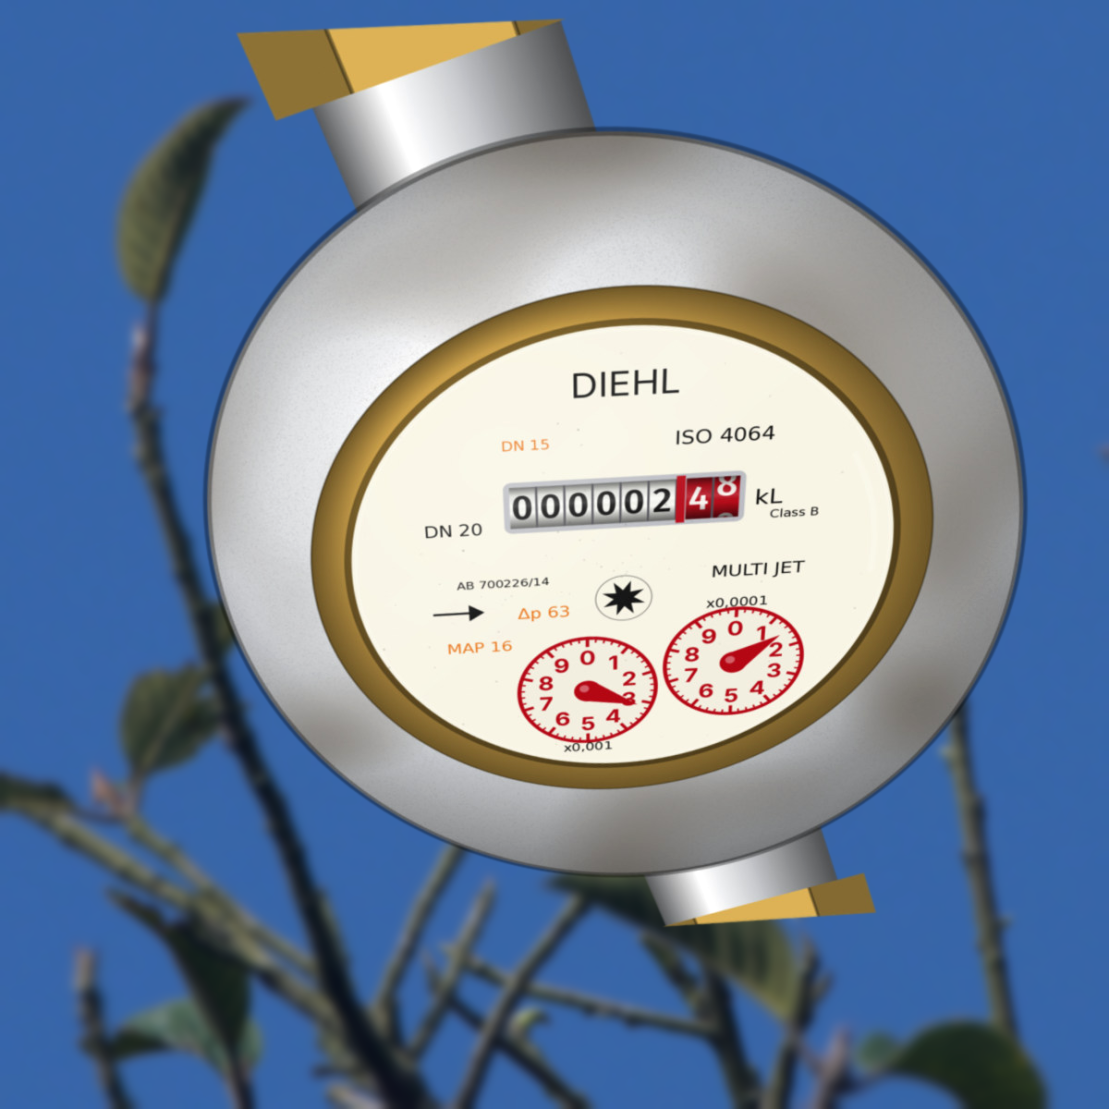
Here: 2.4831 kL
